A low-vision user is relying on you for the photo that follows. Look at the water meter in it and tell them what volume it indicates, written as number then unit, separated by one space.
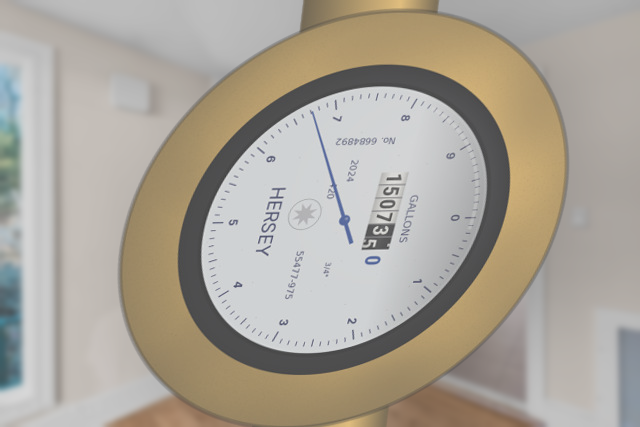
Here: 1507346.7 gal
